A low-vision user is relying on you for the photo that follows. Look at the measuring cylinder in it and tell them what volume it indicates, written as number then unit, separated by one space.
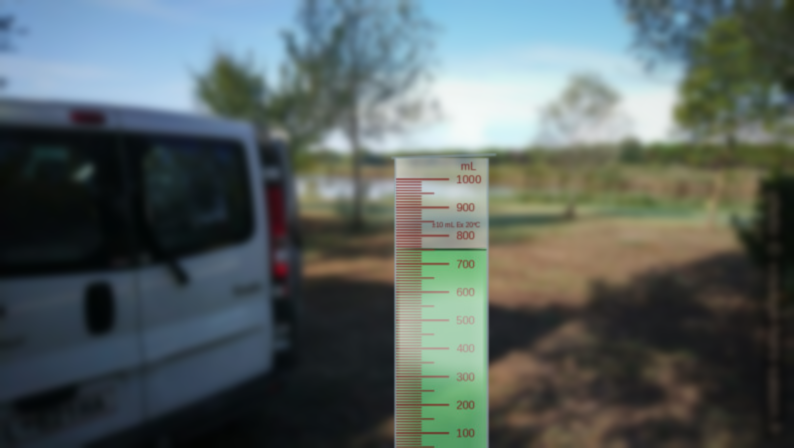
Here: 750 mL
